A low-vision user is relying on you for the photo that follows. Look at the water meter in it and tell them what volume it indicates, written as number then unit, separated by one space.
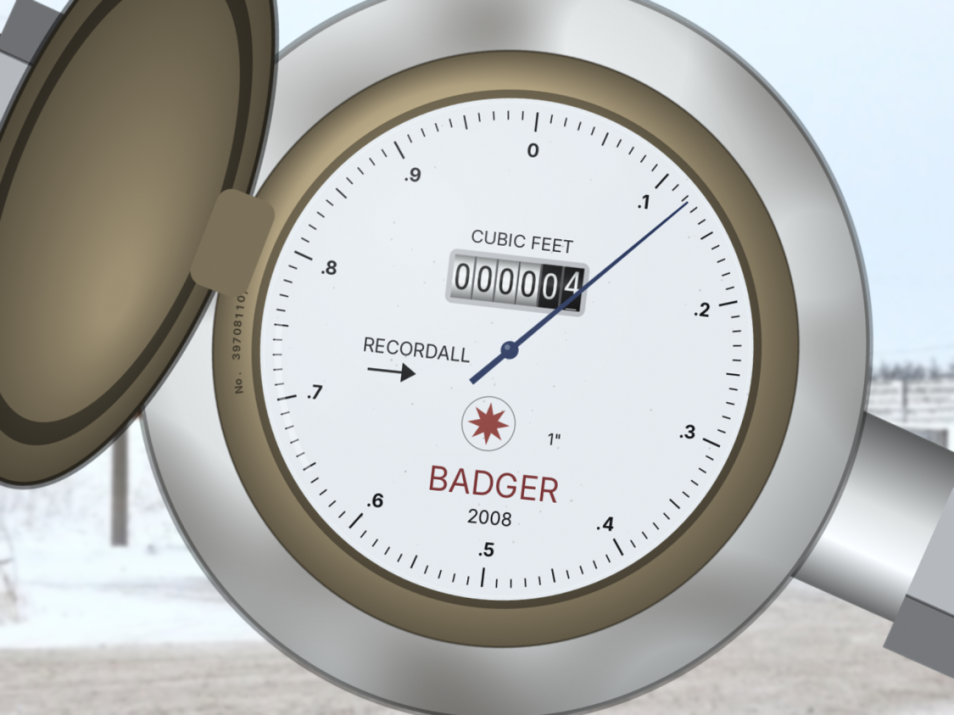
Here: 4.12 ft³
